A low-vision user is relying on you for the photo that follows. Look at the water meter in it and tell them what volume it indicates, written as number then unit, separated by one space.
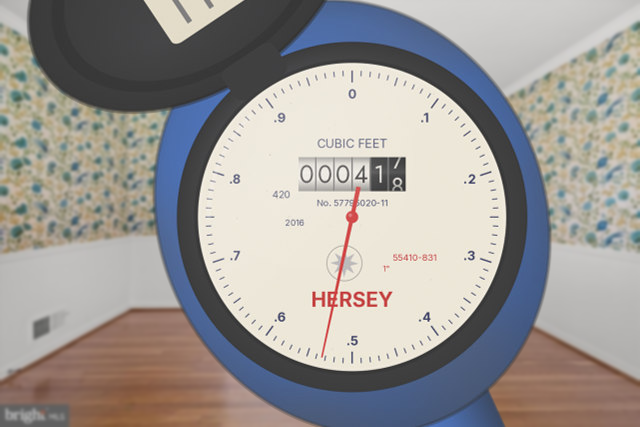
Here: 417.53 ft³
